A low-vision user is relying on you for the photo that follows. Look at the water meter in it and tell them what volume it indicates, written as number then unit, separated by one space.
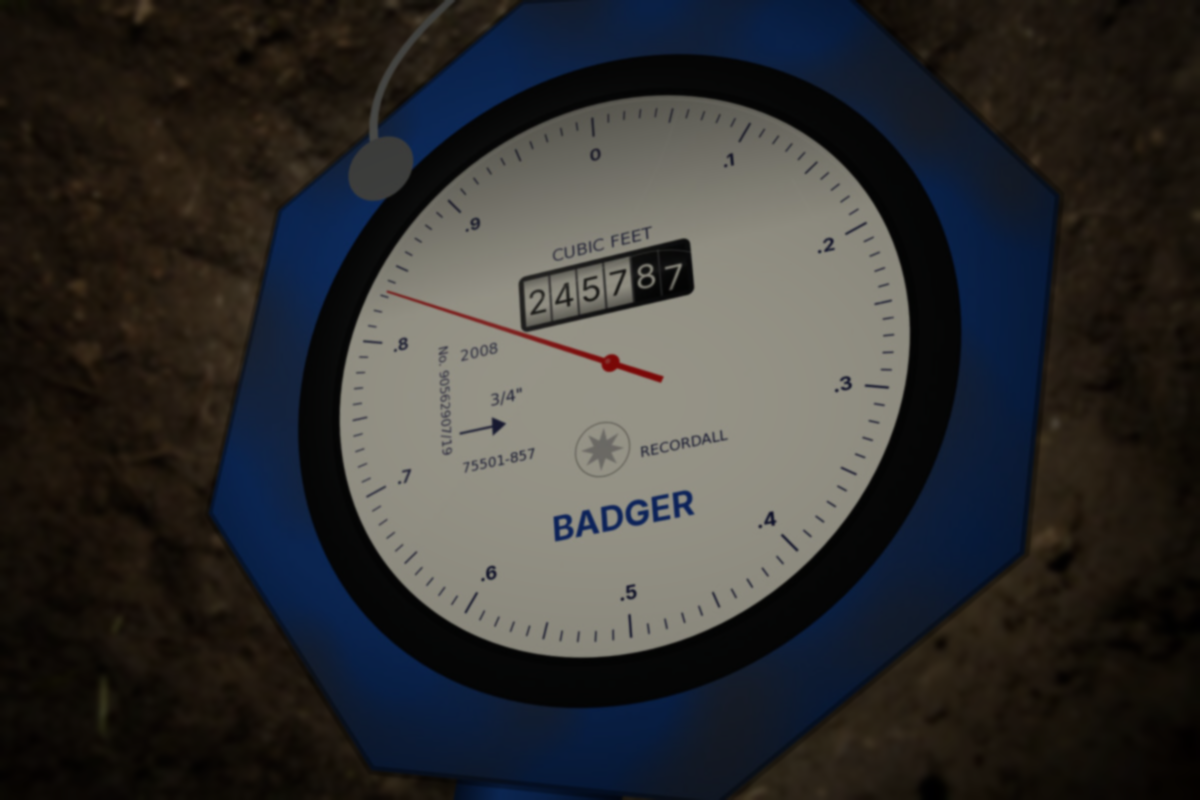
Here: 245786.83 ft³
